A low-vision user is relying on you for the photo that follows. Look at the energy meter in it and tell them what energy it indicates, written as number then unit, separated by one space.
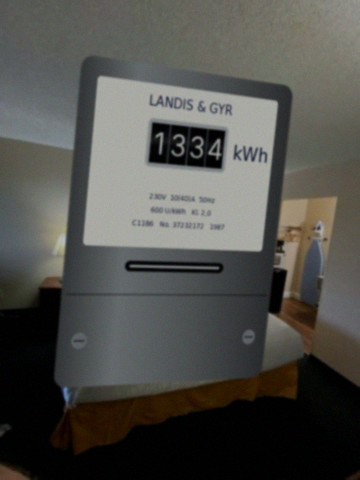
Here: 1334 kWh
